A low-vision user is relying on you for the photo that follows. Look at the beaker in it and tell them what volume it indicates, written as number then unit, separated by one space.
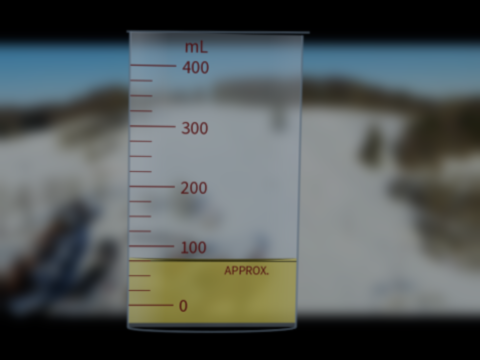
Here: 75 mL
